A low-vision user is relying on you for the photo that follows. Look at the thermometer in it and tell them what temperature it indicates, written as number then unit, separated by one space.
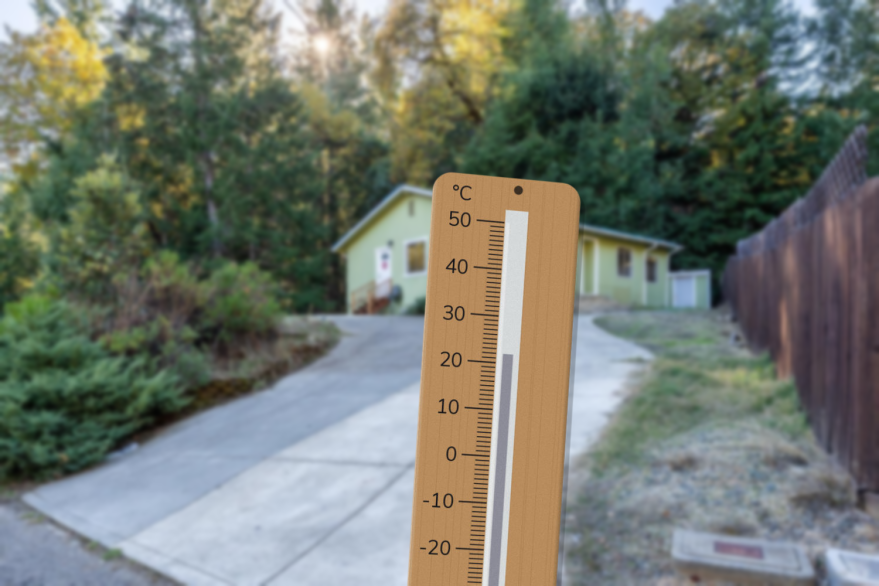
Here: 22 °C
